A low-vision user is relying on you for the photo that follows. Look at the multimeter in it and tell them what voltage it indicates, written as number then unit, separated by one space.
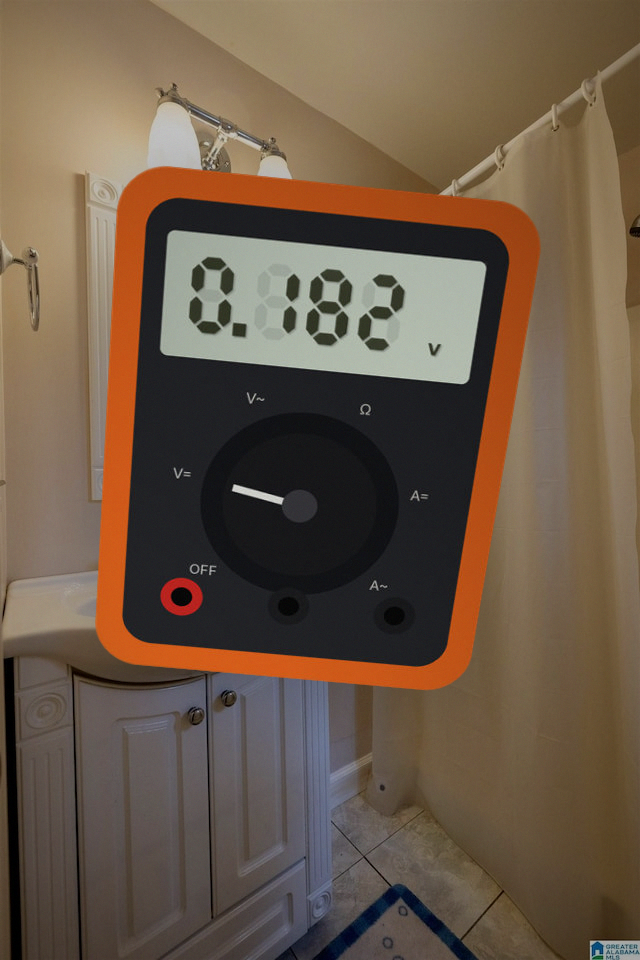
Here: 0.182 V
